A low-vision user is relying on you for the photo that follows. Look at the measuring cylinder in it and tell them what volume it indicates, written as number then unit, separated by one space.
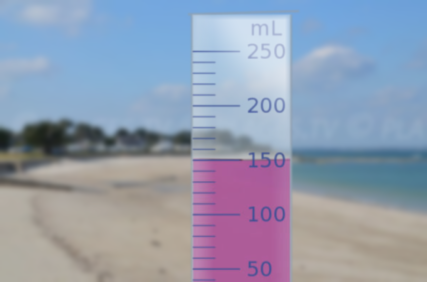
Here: 150 mL
